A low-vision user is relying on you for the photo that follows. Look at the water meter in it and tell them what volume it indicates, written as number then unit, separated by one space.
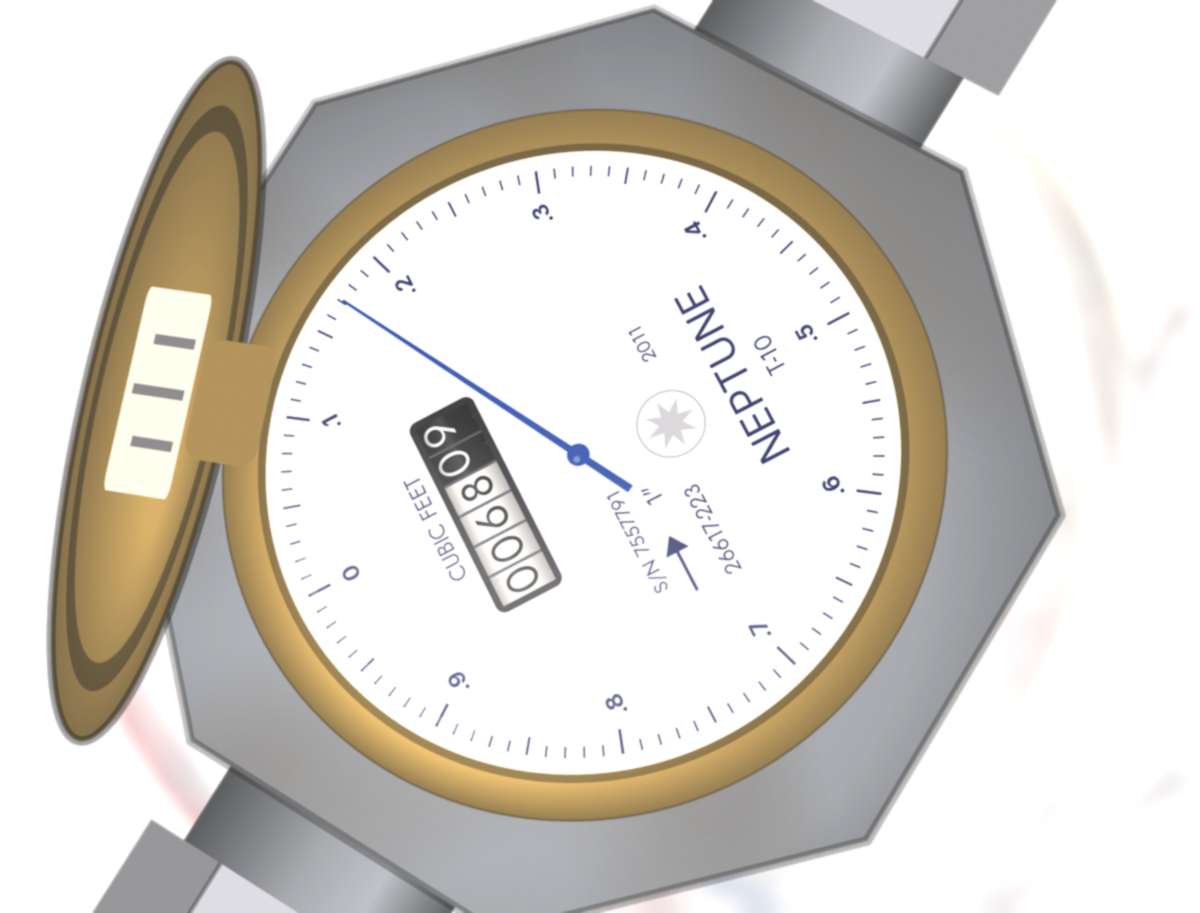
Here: 6809.17 ft³
